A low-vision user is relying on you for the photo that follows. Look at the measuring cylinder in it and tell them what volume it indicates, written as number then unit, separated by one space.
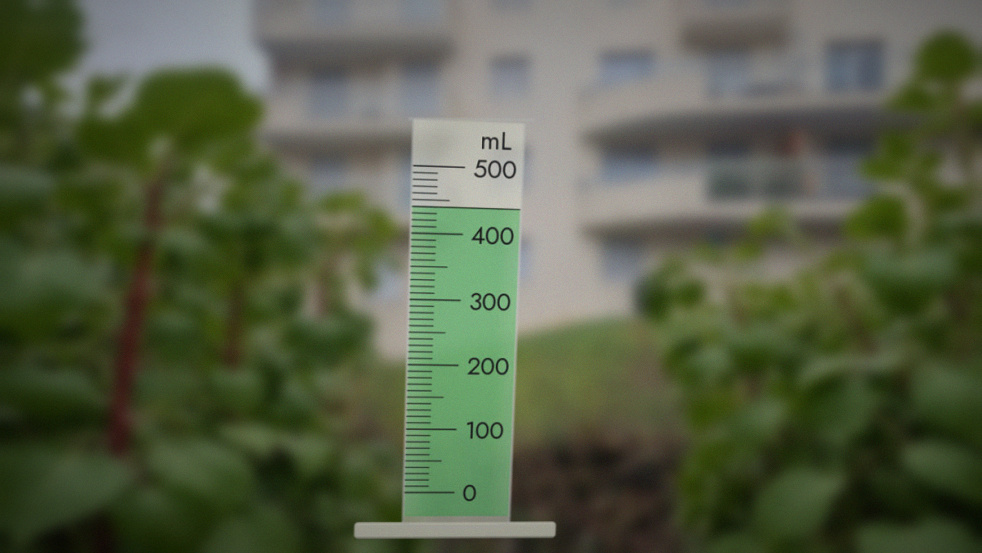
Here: 440 mL
